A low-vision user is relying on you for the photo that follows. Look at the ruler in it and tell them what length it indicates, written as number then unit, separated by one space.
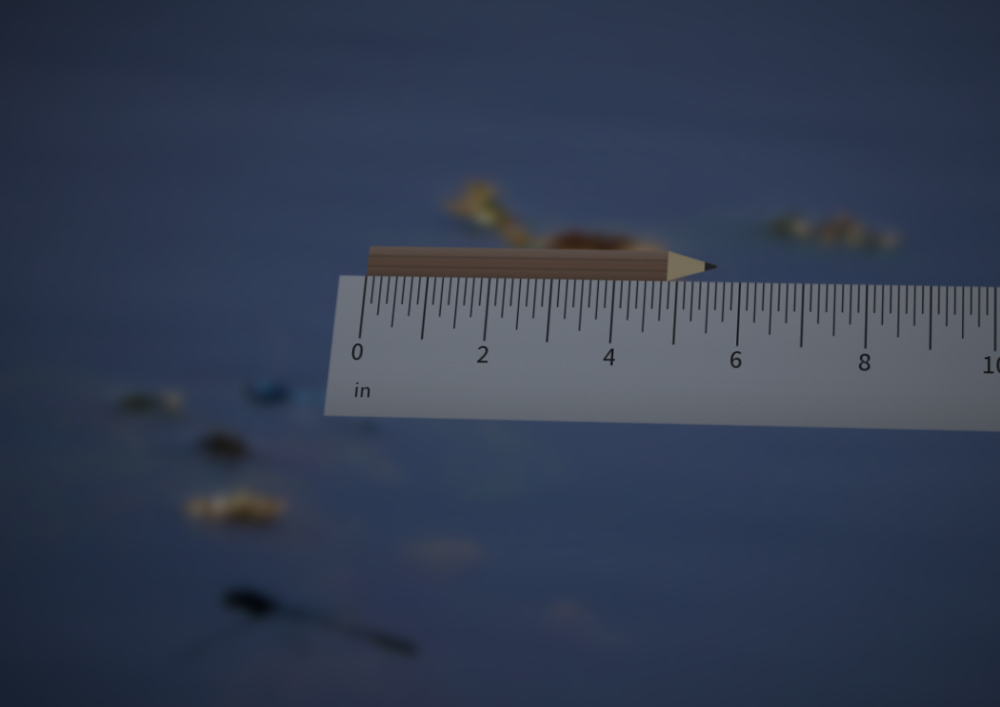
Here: 5.625 in
